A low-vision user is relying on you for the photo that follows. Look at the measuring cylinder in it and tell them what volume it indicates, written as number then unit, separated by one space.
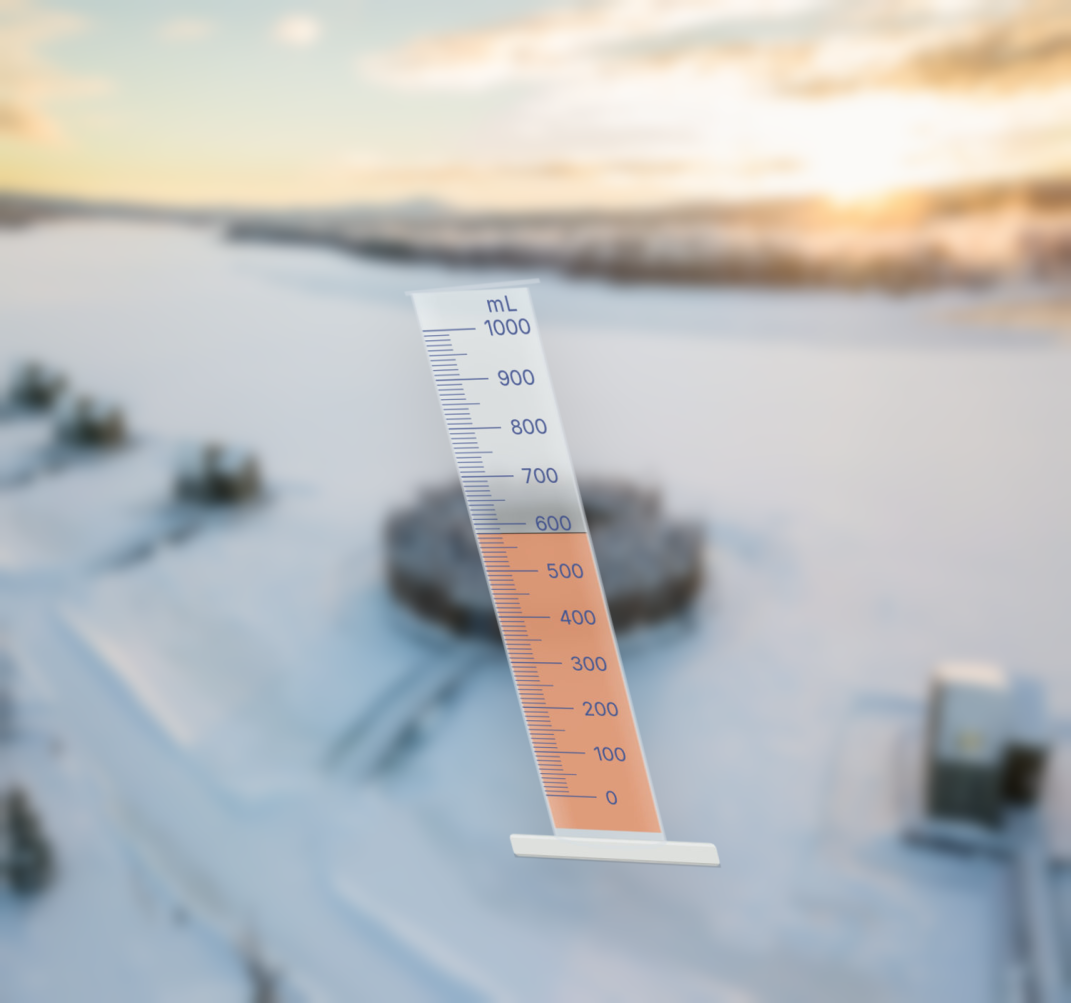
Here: 580 mL
